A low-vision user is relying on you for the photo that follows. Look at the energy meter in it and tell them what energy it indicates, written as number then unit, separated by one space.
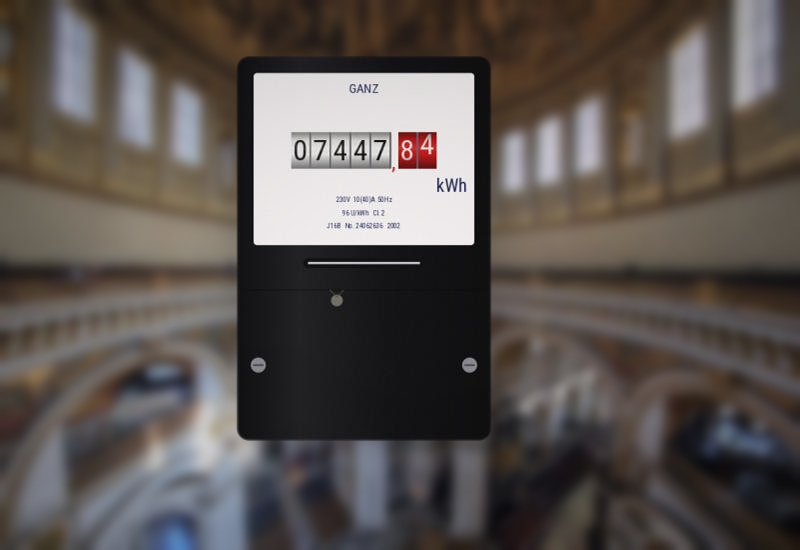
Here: 7447.84 kWh
